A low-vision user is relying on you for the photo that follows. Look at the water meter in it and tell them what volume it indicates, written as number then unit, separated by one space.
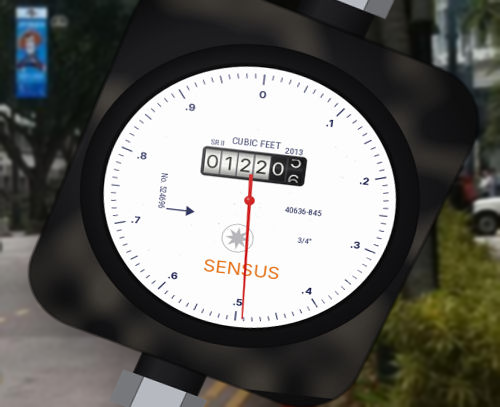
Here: 12205.49 ft³
